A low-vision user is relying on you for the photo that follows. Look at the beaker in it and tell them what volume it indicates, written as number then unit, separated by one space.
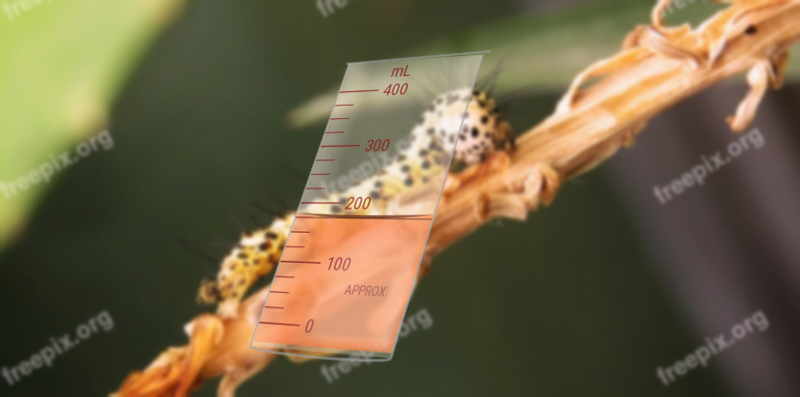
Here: 175 mL
